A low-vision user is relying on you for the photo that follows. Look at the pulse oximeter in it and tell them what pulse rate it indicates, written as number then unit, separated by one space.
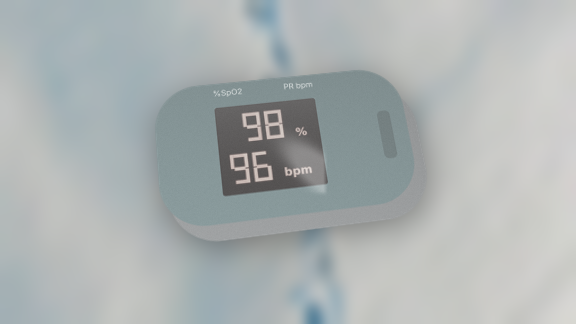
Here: 96 bpm
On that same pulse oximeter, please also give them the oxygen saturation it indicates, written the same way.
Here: 98 %
